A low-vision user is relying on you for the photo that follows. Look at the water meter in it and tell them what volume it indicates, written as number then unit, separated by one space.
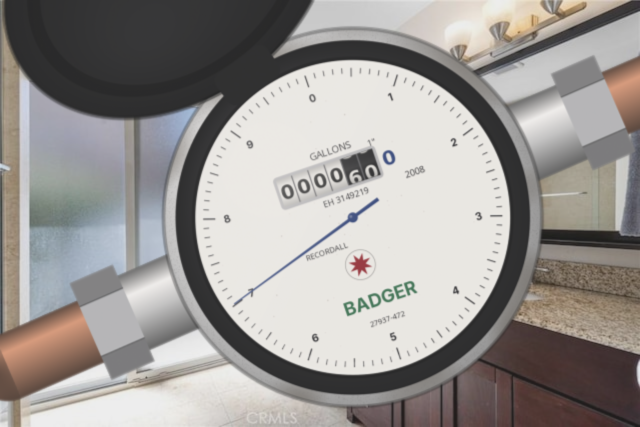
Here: 597.0 gal
